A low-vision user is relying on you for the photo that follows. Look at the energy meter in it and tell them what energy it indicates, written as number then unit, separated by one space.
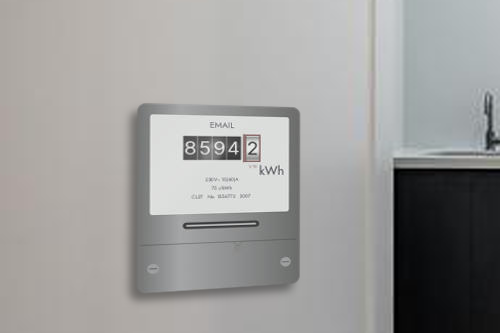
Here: 8594.2 kWh
